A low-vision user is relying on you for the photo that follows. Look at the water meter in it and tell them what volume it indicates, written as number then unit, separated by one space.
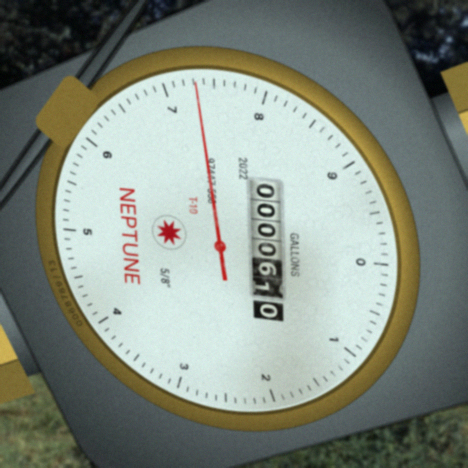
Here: 607.3 gal
